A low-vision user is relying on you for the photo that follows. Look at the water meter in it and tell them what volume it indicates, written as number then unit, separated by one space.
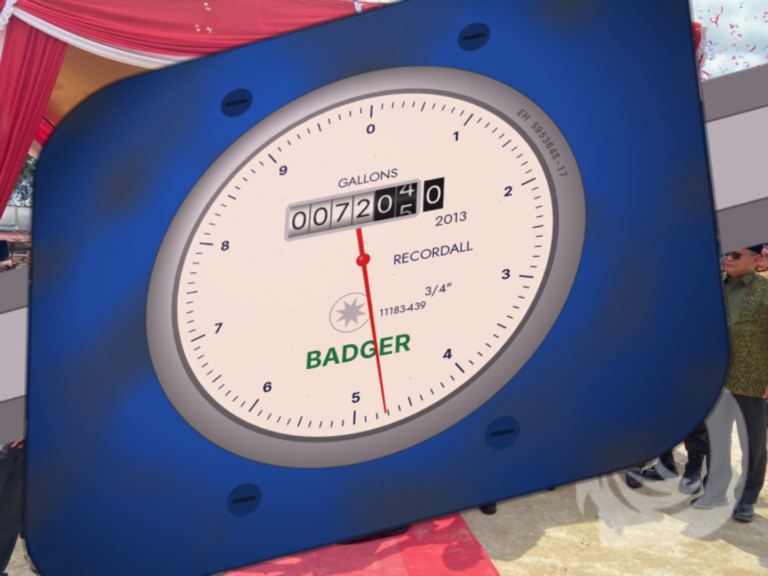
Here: 72044.7 gal
